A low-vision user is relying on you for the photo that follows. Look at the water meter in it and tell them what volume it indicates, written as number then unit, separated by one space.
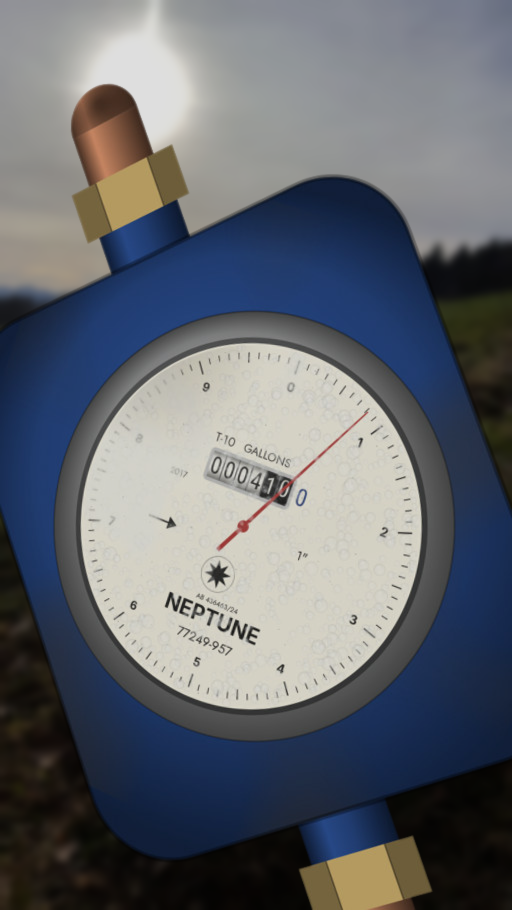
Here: 4100.8 gal
